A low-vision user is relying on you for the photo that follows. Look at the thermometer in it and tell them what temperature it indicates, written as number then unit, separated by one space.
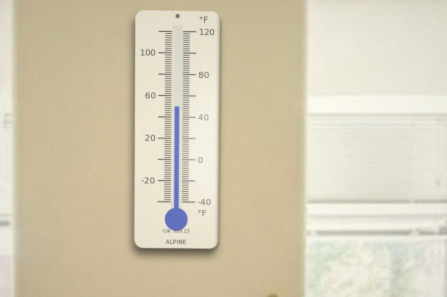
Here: 50 °F
